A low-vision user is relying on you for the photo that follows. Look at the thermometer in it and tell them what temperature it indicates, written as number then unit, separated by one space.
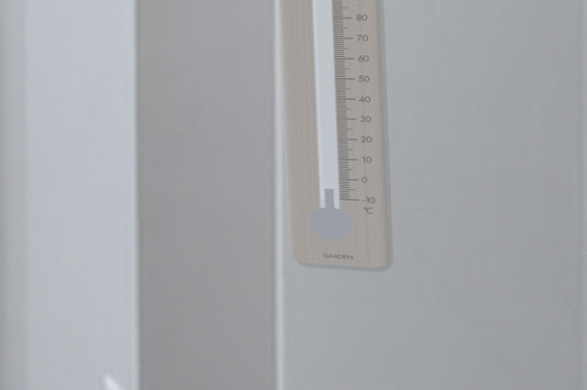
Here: -5 °C
